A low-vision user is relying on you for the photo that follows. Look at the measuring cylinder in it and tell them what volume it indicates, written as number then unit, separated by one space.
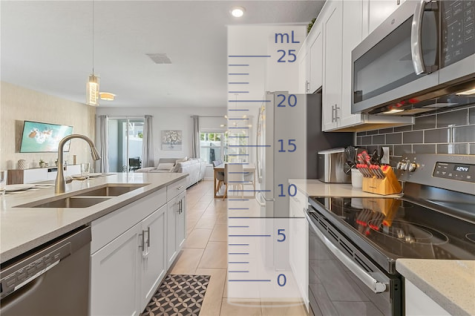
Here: 7 mL
